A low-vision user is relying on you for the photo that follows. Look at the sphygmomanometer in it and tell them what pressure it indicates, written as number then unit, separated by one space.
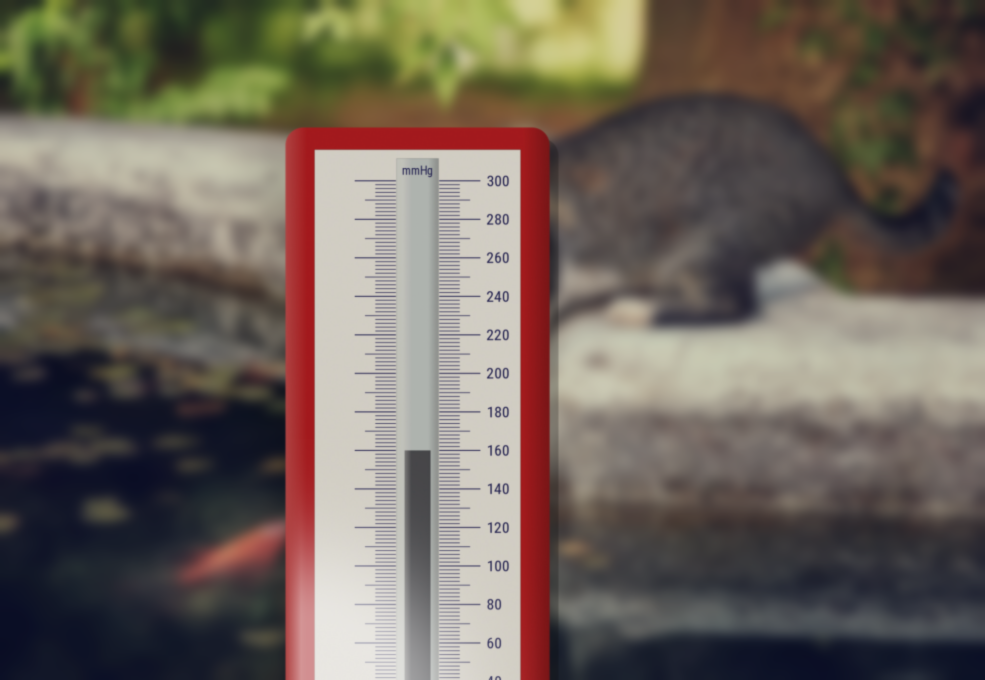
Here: 160 mmHg
